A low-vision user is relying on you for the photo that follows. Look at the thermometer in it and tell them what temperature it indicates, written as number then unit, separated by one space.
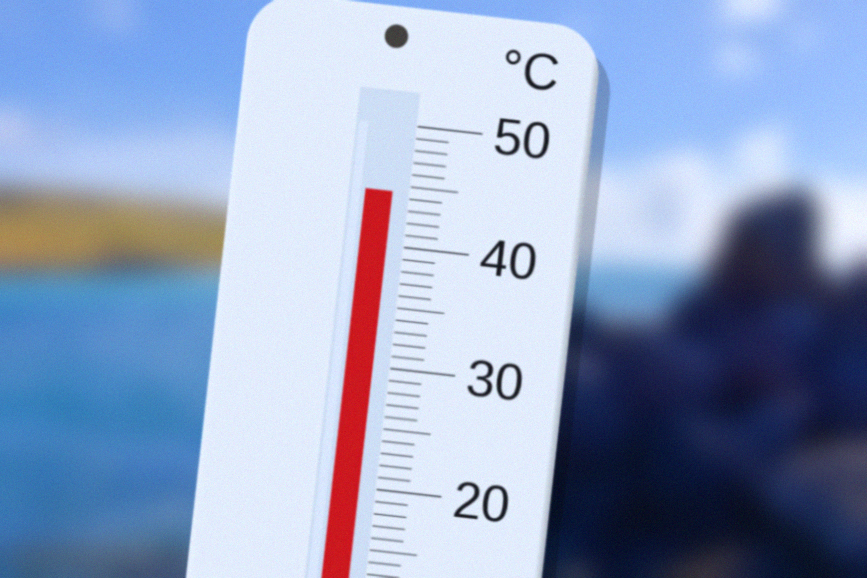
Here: 44.5 °C
